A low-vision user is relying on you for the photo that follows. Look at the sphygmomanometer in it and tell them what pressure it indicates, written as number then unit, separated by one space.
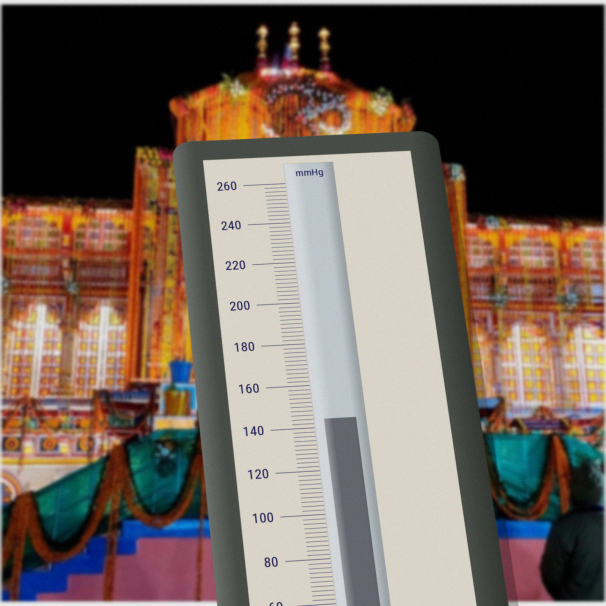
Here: 144 mmHg
